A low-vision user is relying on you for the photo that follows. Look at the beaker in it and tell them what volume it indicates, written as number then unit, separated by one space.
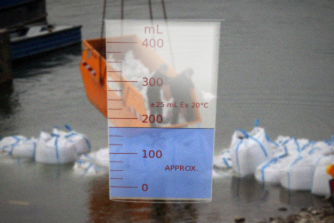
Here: 175 mL
